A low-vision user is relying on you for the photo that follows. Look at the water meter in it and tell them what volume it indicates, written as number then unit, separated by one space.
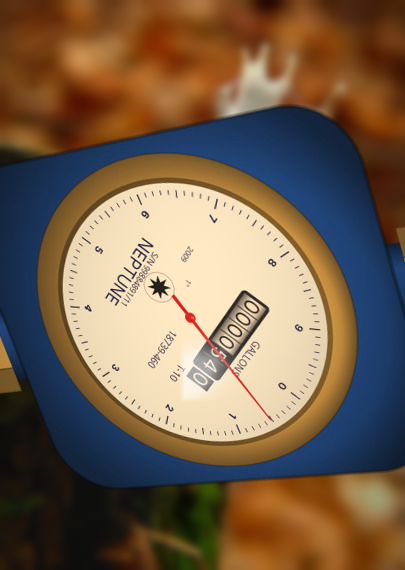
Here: 540.5 gal
